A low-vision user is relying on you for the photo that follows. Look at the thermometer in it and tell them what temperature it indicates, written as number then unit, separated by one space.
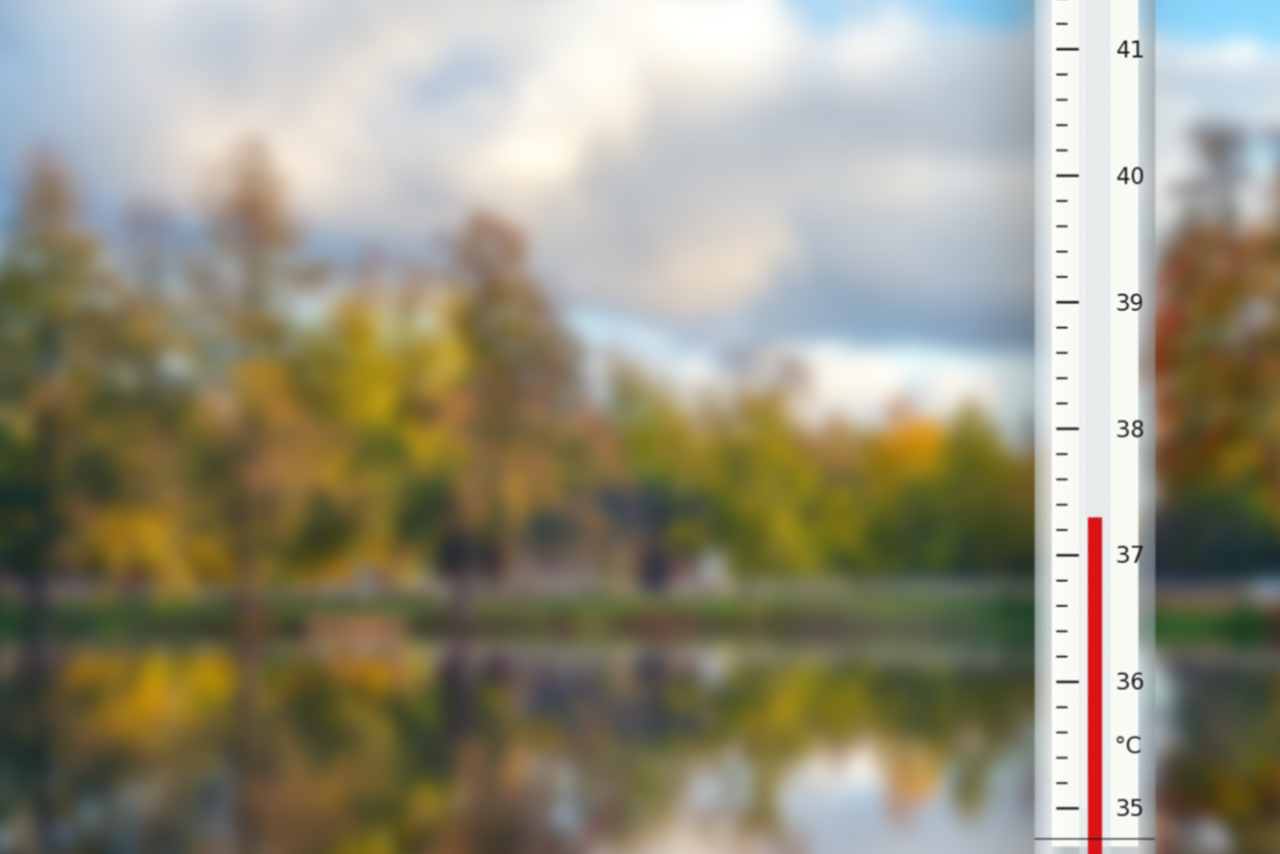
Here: 37.3 °C
